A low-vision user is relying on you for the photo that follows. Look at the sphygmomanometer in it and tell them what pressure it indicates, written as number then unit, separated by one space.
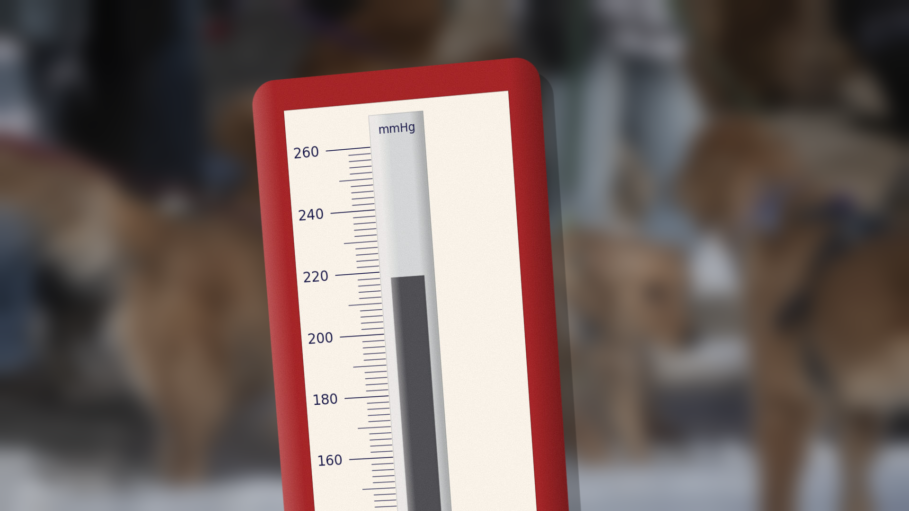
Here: 218 mmHg
